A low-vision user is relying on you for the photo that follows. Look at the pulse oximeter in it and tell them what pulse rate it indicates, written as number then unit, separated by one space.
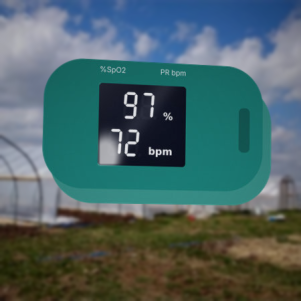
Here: 72 bpm
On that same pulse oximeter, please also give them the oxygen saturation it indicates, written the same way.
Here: 97 %
